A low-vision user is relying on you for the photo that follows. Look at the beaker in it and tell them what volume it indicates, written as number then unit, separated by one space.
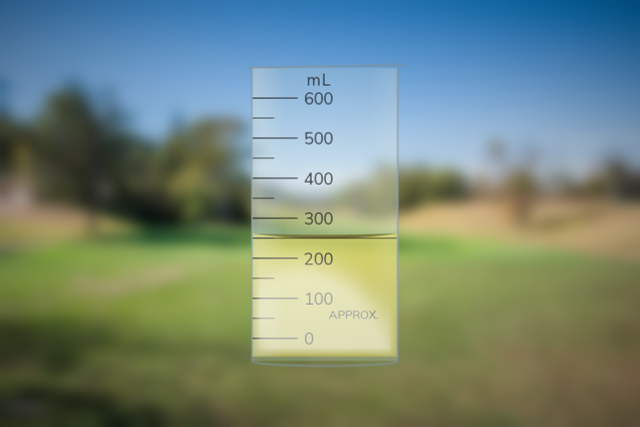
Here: 250 mL
